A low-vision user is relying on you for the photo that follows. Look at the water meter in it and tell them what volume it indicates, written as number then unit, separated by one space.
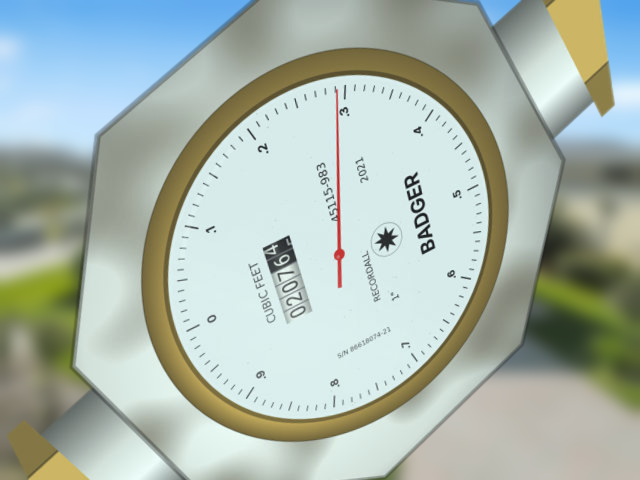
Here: 20764.29 ft³
